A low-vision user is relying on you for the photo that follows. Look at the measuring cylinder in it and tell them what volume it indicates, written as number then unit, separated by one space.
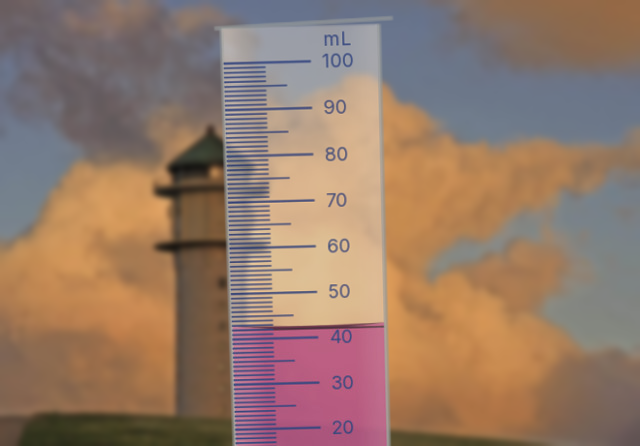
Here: 42 mL
